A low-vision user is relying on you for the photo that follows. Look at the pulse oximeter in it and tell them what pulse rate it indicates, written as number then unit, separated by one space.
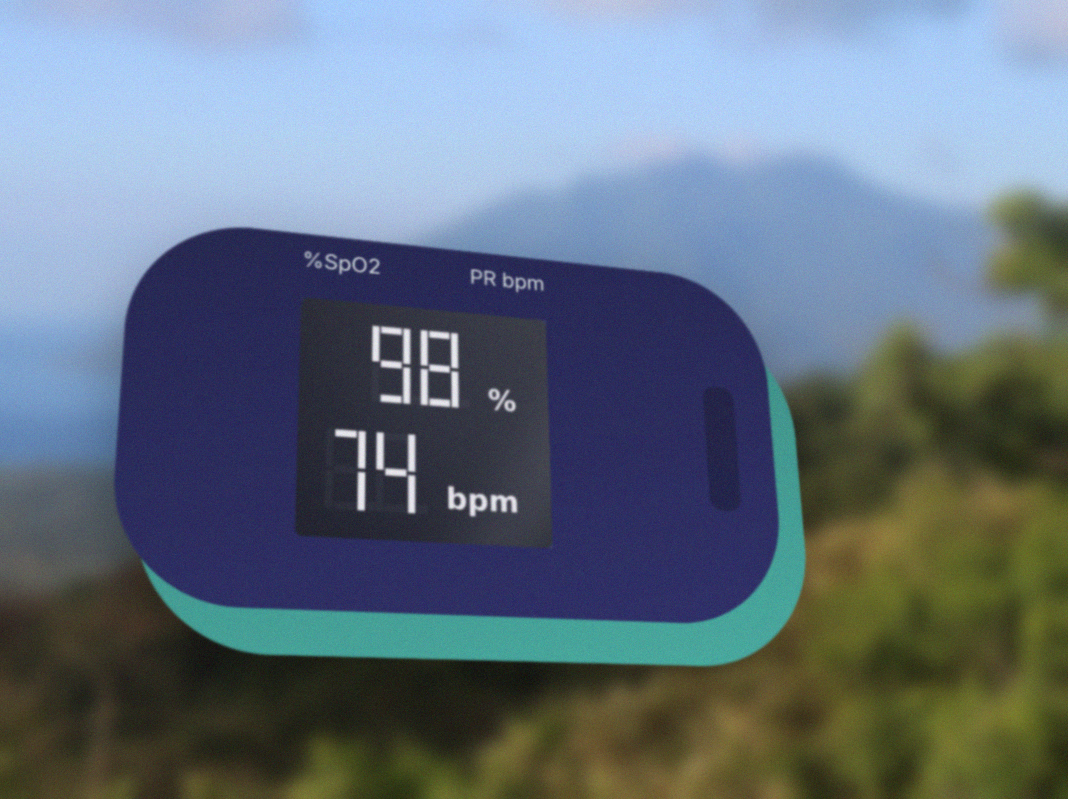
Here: 74 bpm
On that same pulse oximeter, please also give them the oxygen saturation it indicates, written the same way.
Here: 98 %
